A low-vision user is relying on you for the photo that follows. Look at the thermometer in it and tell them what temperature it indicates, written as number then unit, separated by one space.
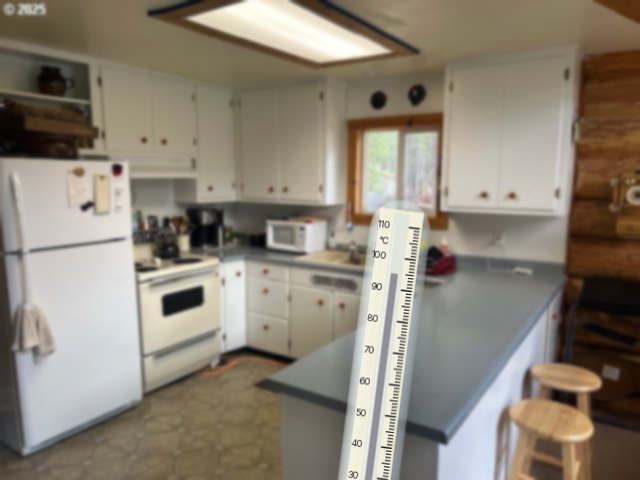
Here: 95 °C
